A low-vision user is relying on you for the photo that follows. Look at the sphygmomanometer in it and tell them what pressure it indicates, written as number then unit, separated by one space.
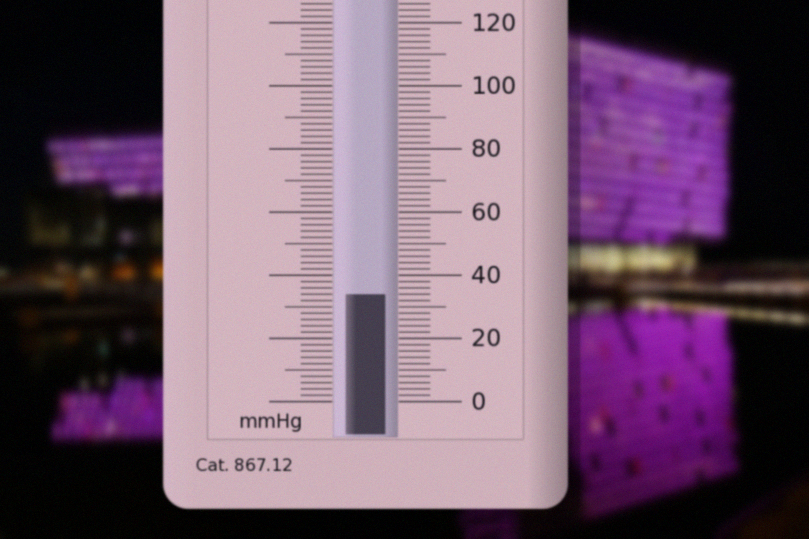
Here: 34 mmHg
